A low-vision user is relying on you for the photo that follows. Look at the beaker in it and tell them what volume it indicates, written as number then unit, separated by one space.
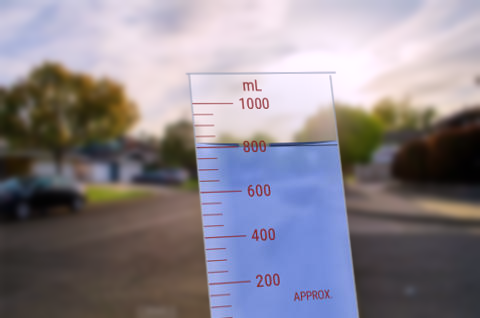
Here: 800 mL
